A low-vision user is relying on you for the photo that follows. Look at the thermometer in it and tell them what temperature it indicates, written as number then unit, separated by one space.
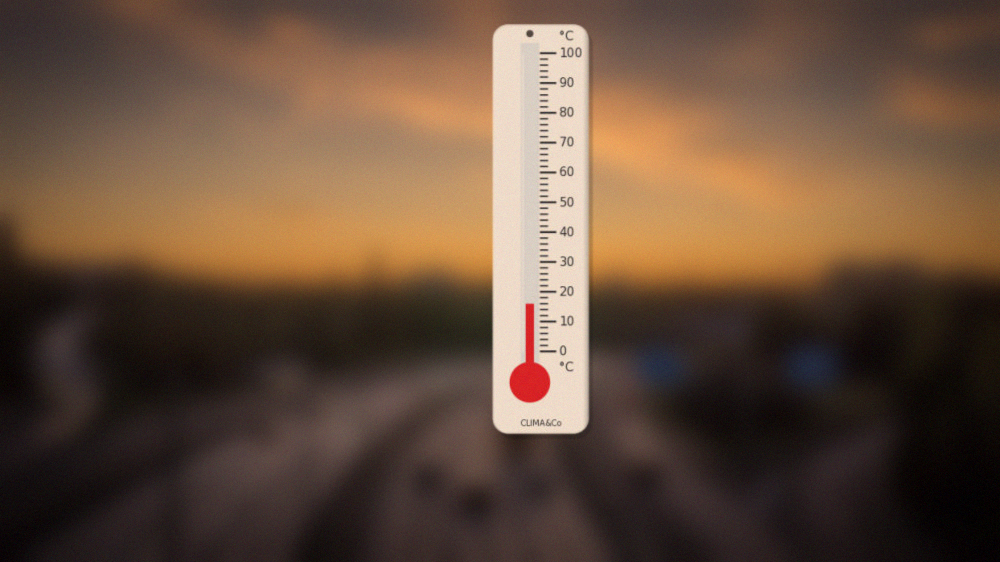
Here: 16 °C
